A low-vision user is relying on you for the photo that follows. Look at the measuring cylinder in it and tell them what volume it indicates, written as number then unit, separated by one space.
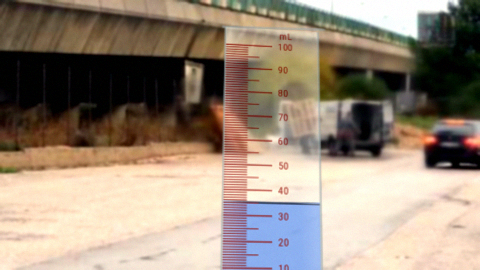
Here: 35 mL
